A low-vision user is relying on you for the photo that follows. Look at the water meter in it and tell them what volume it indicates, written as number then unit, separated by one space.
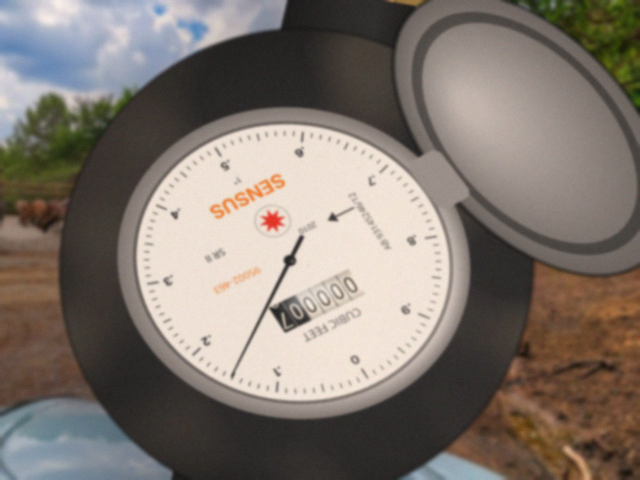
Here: 7.15 ft³
